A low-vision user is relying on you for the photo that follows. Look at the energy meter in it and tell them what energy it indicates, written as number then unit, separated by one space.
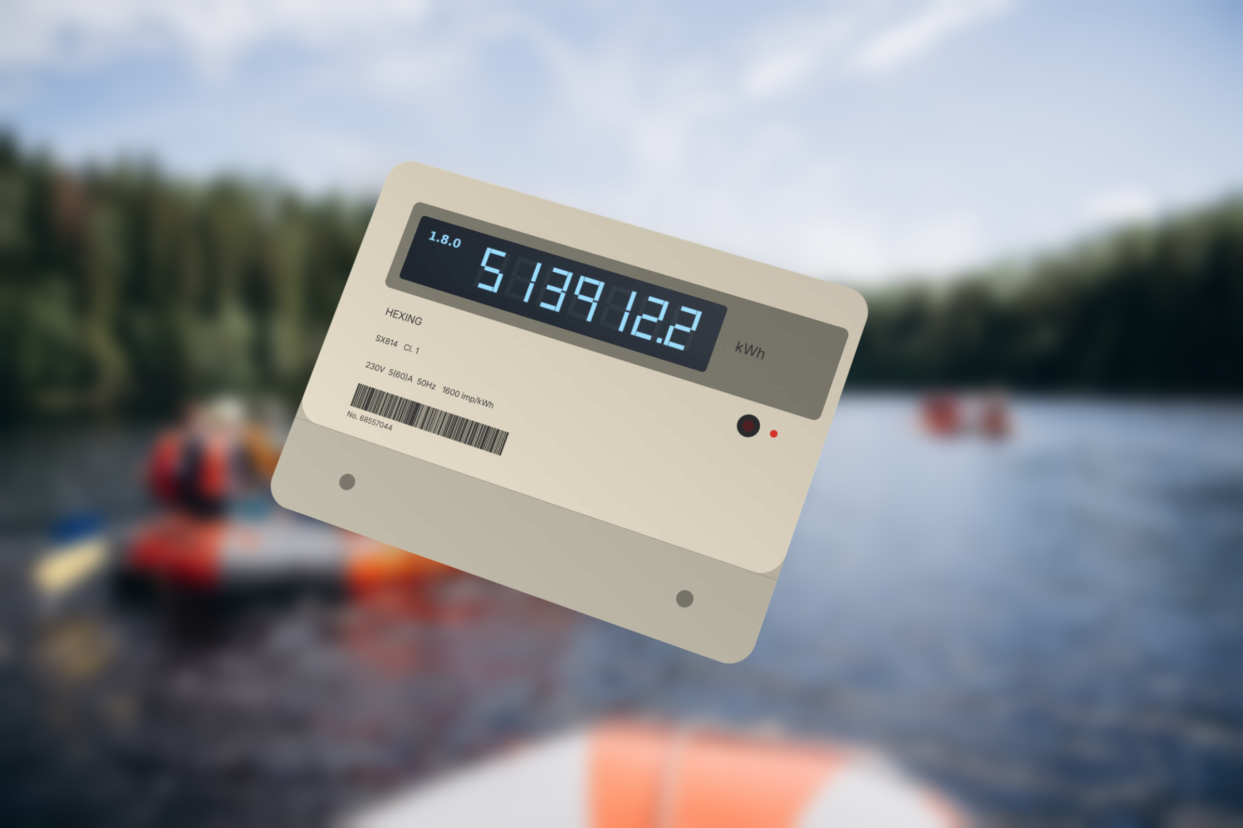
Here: 513912.2 kWh
